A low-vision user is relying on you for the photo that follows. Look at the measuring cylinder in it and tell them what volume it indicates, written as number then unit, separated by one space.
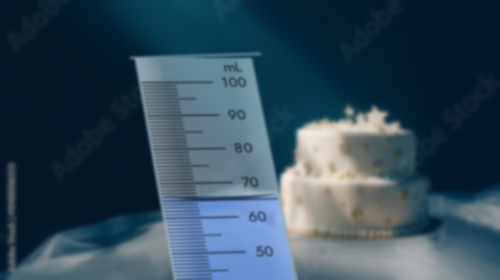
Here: 65 mL
